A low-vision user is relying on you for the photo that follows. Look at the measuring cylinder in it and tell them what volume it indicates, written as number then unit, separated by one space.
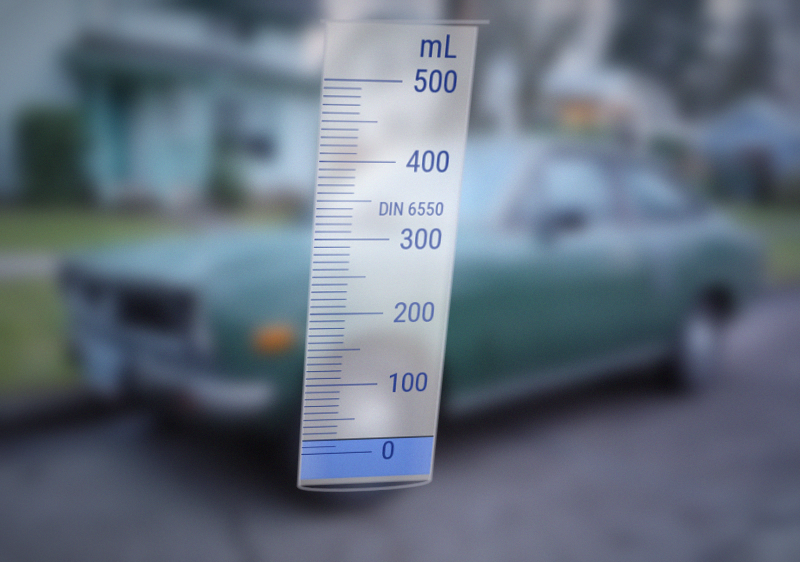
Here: 20 mL
